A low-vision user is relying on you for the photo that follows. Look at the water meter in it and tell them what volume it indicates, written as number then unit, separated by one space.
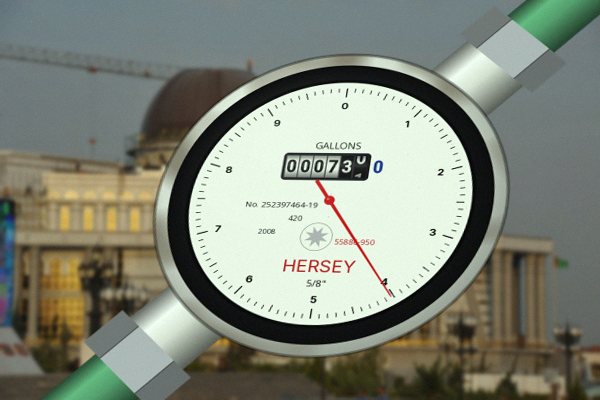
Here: 7304.0 gal
